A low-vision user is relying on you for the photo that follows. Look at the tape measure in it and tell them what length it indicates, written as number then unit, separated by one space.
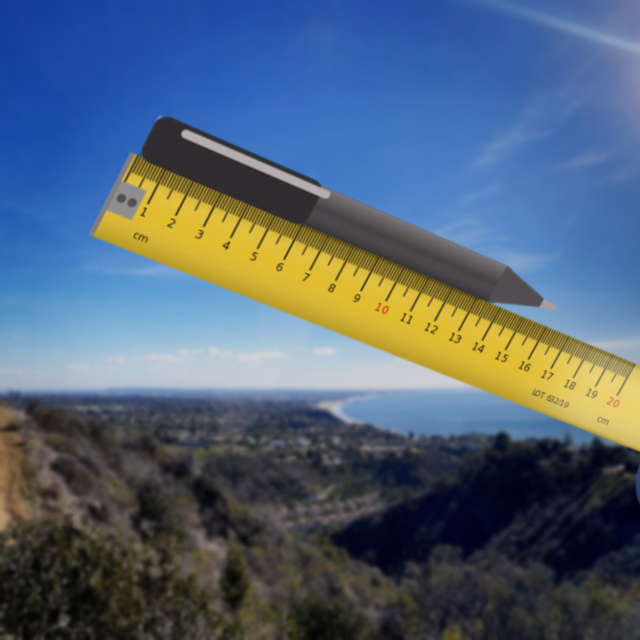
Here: 16 cm
